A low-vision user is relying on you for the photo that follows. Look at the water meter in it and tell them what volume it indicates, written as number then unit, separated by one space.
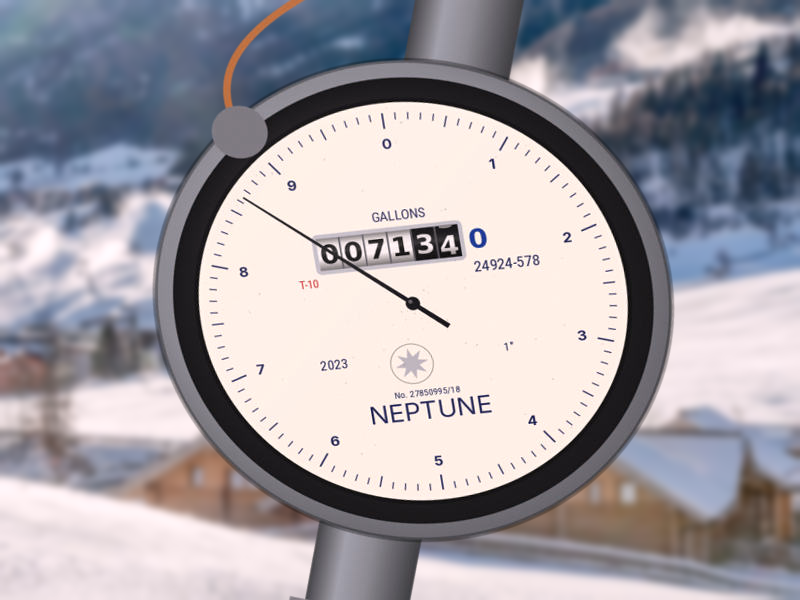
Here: 71338.6 gal
